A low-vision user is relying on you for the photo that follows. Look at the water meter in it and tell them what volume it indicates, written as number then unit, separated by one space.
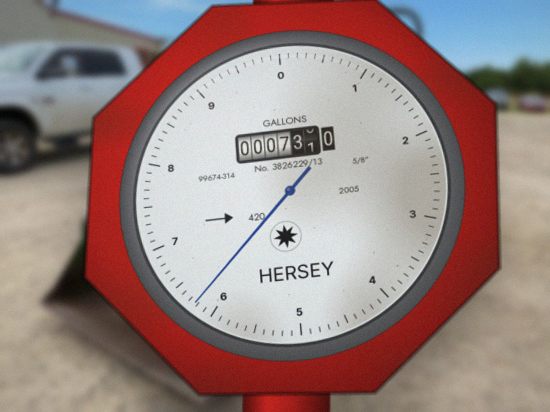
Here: 7306.2 gal
